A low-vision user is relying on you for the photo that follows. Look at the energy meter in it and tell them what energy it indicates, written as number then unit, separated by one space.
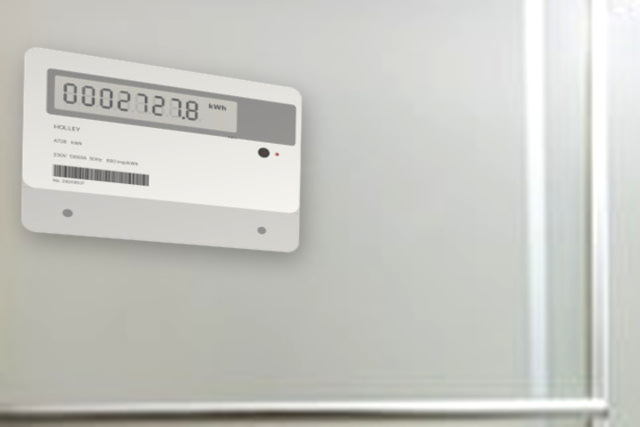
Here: 2727.8 kWh
